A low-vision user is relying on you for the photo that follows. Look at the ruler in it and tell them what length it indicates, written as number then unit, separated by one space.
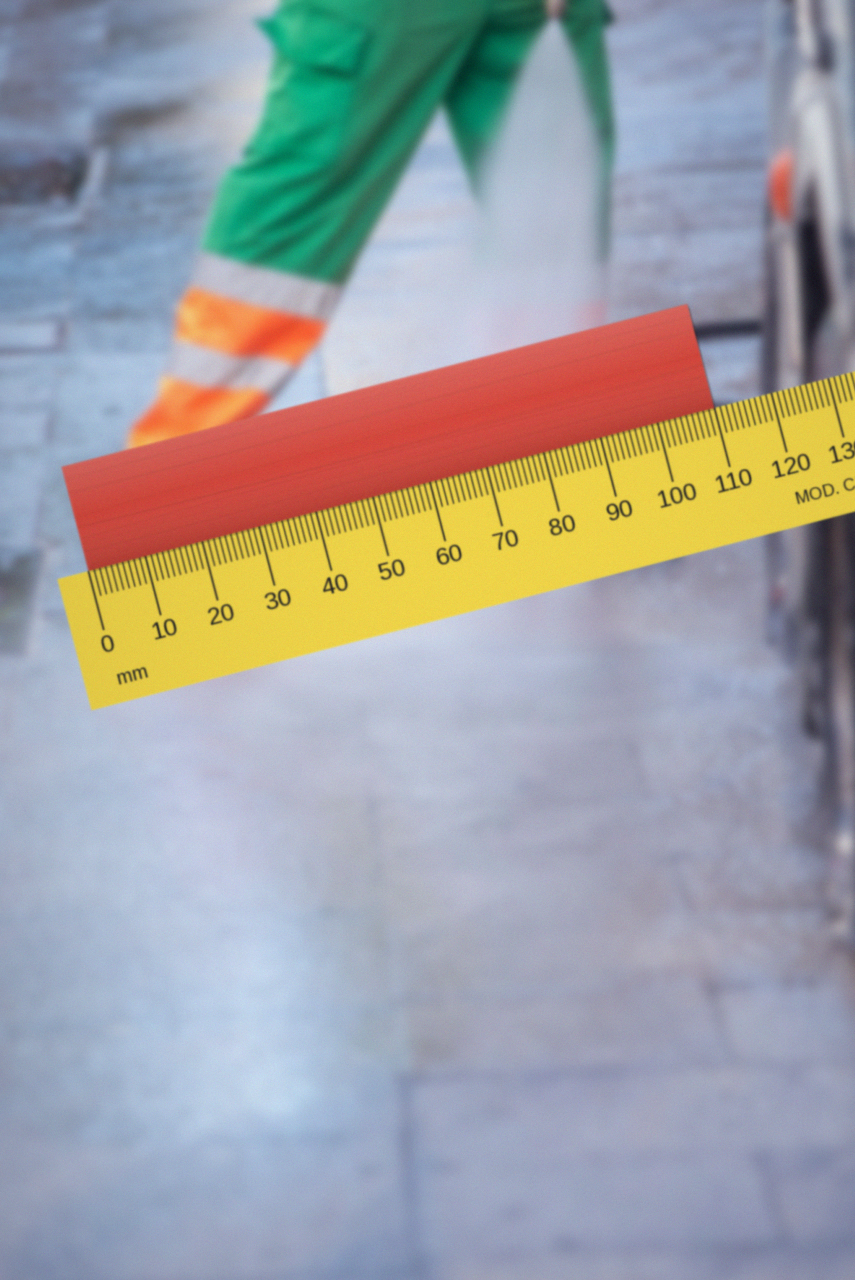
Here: 110 mm
